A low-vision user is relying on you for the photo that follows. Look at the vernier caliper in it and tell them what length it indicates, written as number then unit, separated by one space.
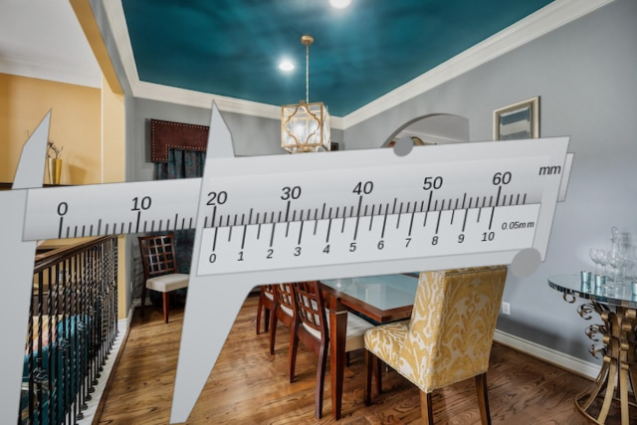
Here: 20.6 mm
